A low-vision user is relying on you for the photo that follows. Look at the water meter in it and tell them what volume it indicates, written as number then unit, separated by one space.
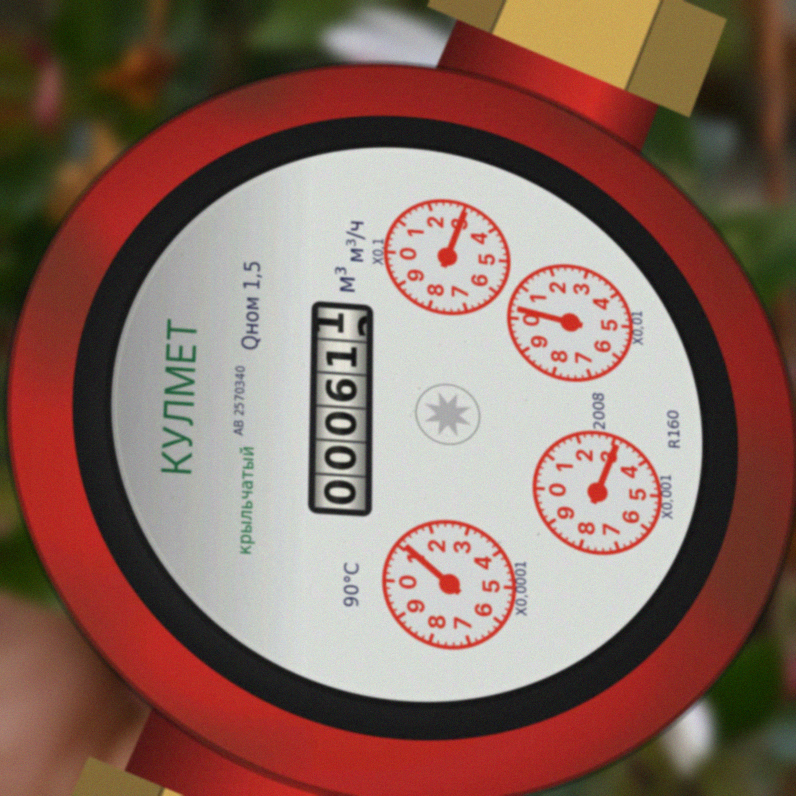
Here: 611.3031 m³
